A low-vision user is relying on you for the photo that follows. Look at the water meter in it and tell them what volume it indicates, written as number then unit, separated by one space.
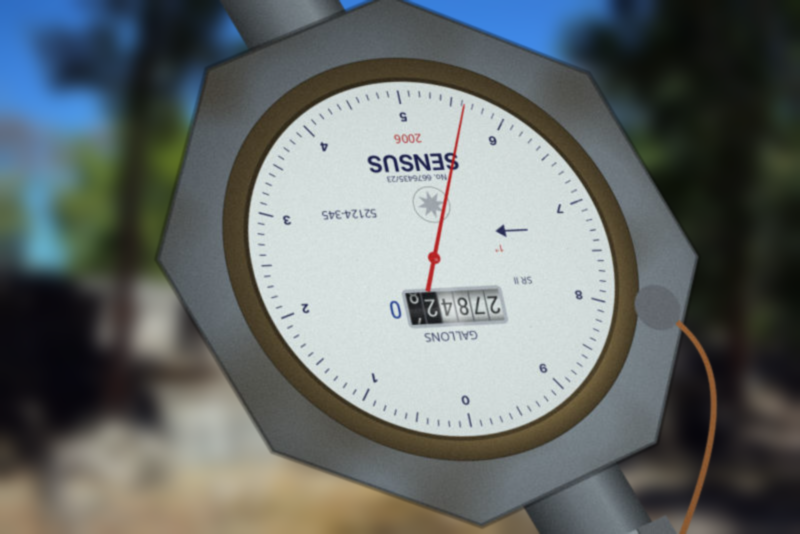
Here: 2784275.6 gal
